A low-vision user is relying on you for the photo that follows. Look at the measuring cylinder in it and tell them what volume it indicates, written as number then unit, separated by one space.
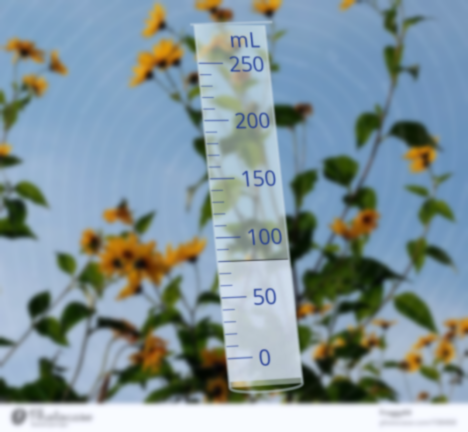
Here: 80 mL
